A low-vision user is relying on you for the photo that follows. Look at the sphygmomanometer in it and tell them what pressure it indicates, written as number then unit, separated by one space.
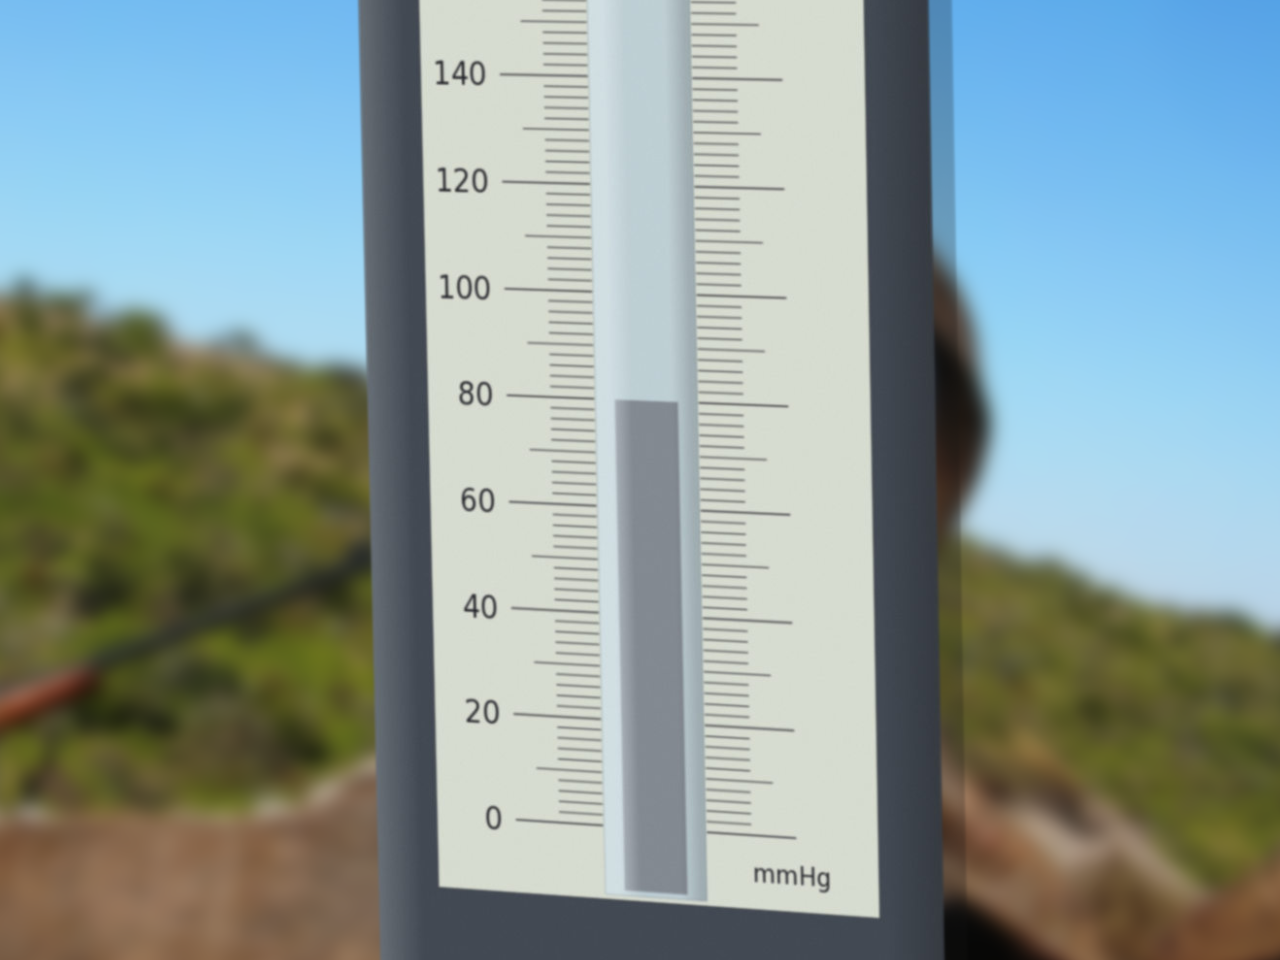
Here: 80 mmHg
